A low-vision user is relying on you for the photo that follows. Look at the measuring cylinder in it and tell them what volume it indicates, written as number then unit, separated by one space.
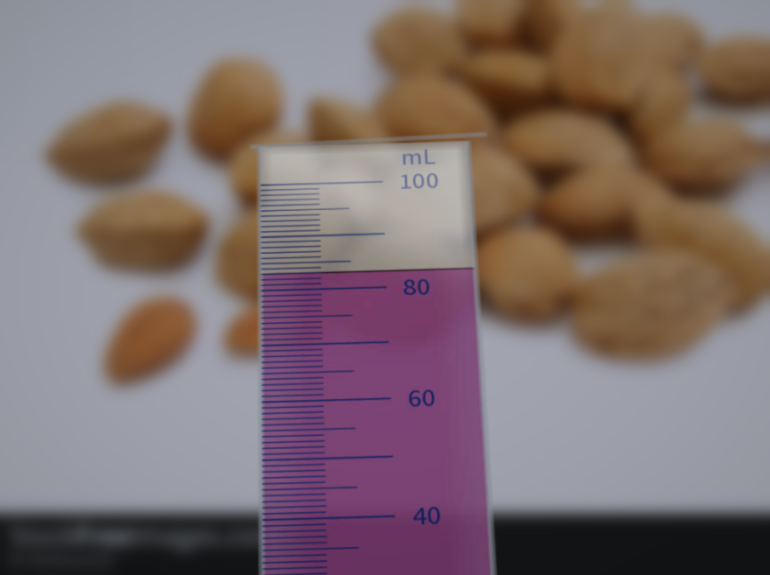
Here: 83 mL
